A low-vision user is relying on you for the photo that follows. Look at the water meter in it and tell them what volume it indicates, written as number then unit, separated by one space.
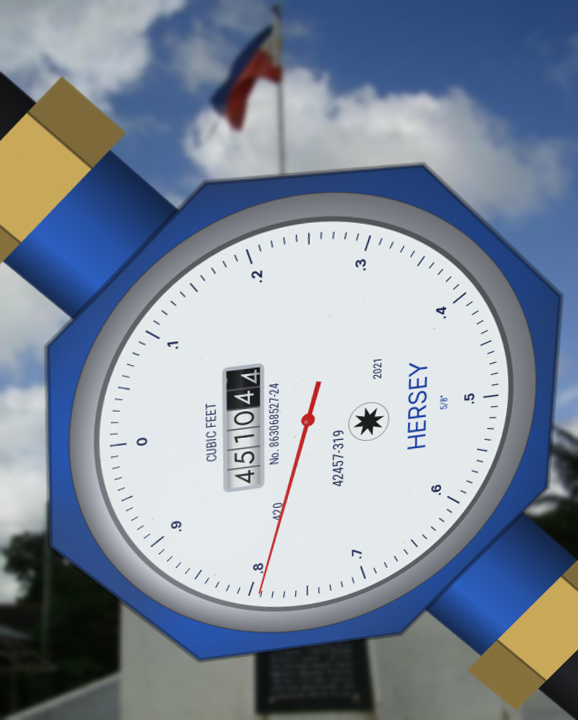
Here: 451043.79 ft³
